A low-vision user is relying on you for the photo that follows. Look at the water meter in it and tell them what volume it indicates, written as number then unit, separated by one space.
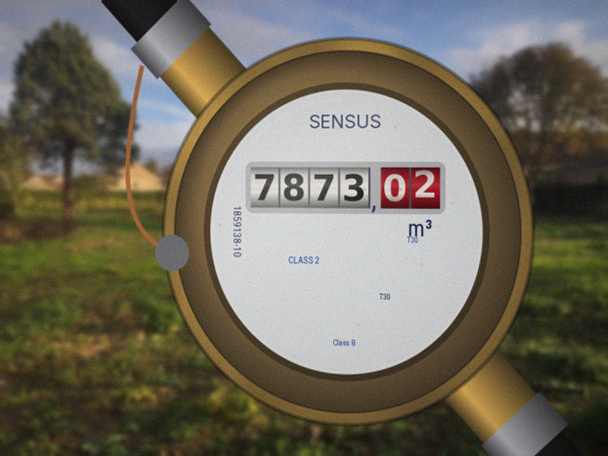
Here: 7873.02 m³
